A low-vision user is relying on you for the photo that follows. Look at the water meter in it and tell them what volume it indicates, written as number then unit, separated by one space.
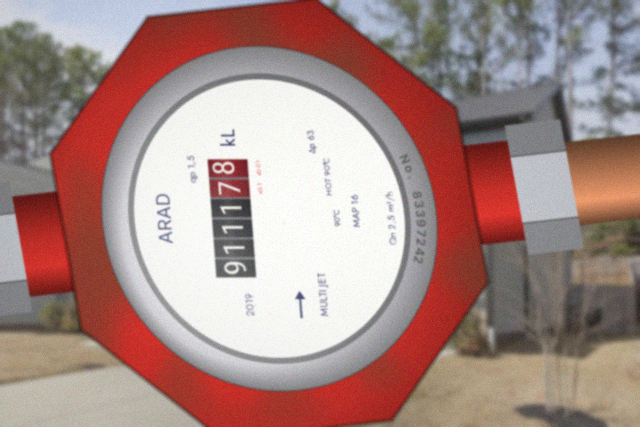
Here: 9111.78 kL
